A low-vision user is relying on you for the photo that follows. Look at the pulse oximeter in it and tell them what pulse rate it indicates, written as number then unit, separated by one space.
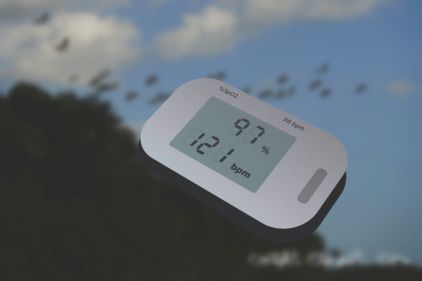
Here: 121 bpm
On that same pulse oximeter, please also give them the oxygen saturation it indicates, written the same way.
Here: 97 %
